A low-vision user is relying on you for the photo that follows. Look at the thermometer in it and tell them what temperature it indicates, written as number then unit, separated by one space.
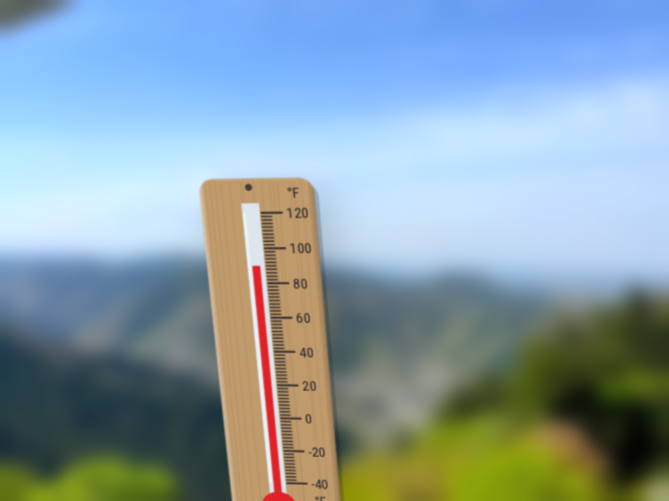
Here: 90 °F
